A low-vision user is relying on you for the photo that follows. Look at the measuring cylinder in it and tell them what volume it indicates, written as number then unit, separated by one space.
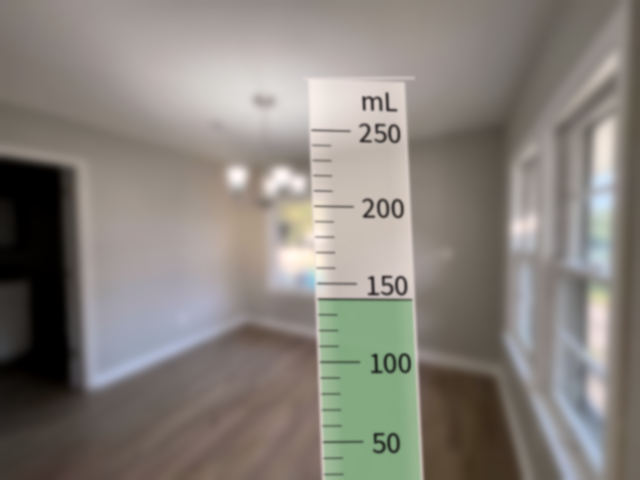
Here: 140 mL
